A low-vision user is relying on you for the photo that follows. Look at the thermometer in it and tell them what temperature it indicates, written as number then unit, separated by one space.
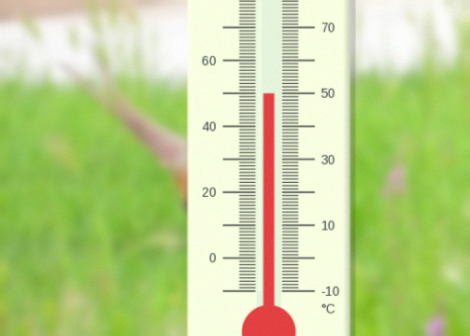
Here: 50 °C
